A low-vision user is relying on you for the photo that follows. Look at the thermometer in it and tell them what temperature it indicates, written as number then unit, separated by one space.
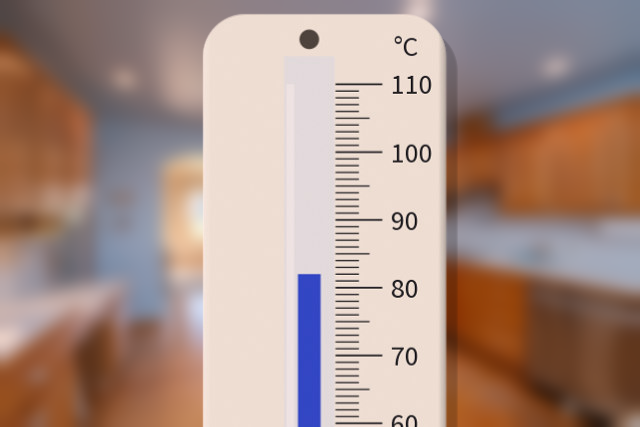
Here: 82 °C
